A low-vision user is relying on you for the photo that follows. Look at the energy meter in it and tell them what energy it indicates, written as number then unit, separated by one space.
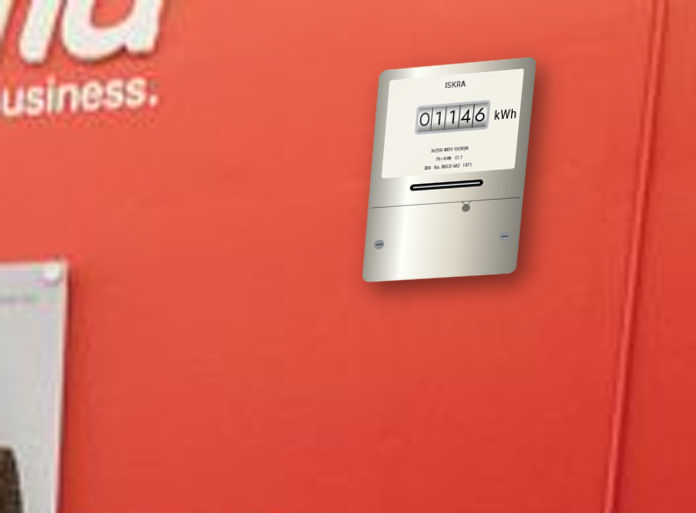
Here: 1146 kWh
